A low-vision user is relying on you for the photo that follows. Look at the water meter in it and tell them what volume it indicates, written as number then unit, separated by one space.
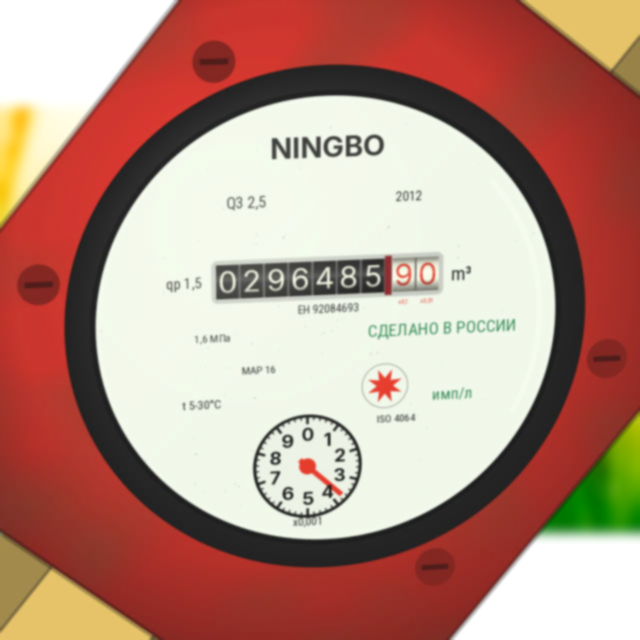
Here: 296485.903 m³
